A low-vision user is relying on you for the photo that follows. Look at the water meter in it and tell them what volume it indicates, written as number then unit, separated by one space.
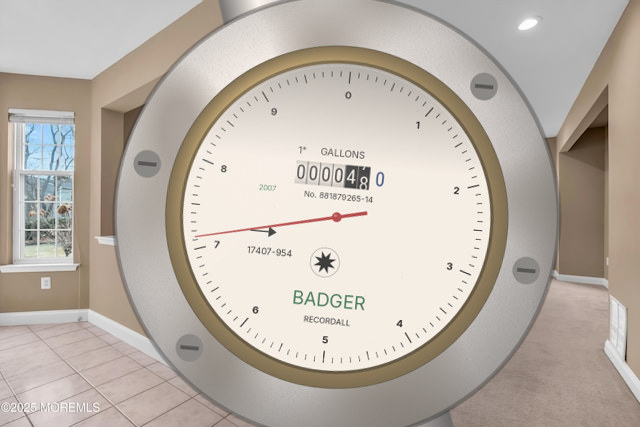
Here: 477.1 gal
